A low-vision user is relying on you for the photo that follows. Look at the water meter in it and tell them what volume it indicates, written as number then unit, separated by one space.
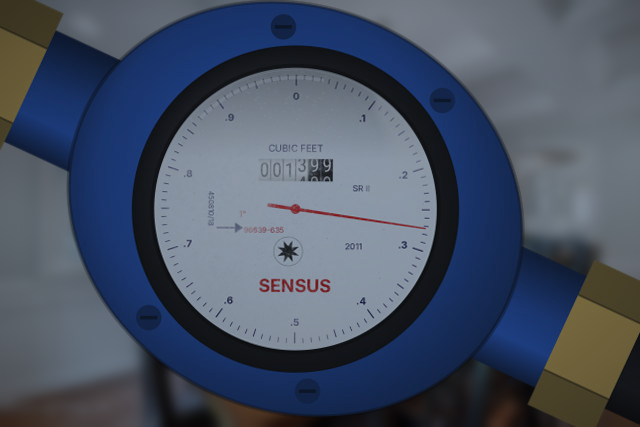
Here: 1399.27 ft³
